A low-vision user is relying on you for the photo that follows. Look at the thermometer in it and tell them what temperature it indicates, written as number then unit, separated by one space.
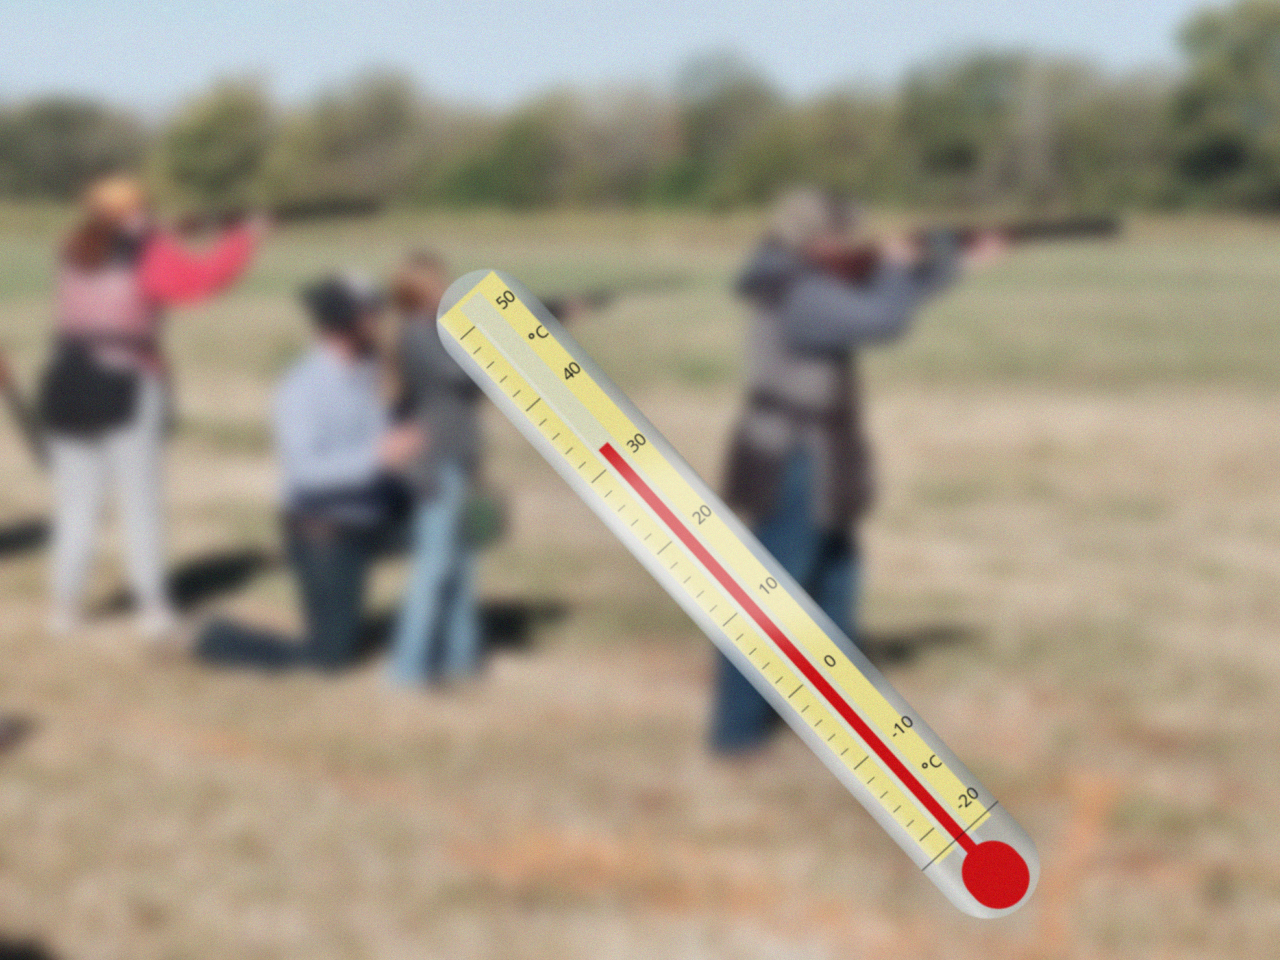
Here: 32 °C
